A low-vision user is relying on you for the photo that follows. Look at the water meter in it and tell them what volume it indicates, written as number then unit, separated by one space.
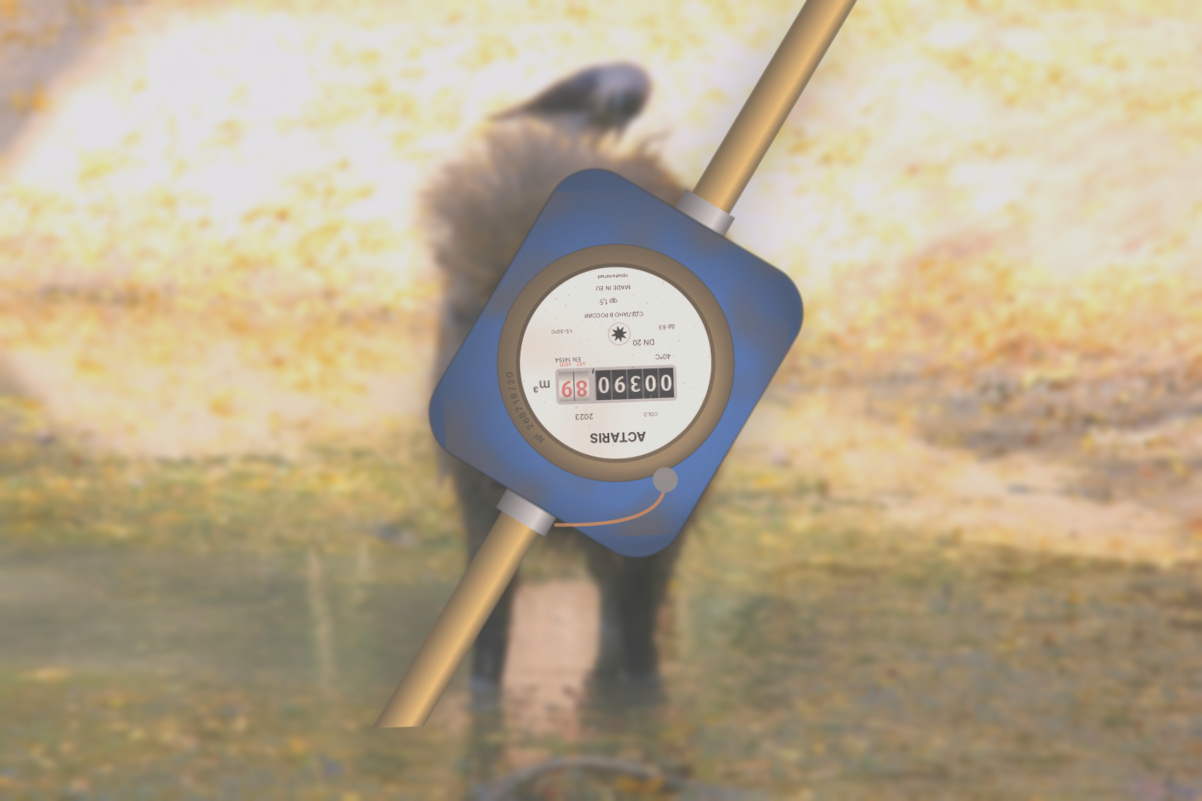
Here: 390.89 m³
